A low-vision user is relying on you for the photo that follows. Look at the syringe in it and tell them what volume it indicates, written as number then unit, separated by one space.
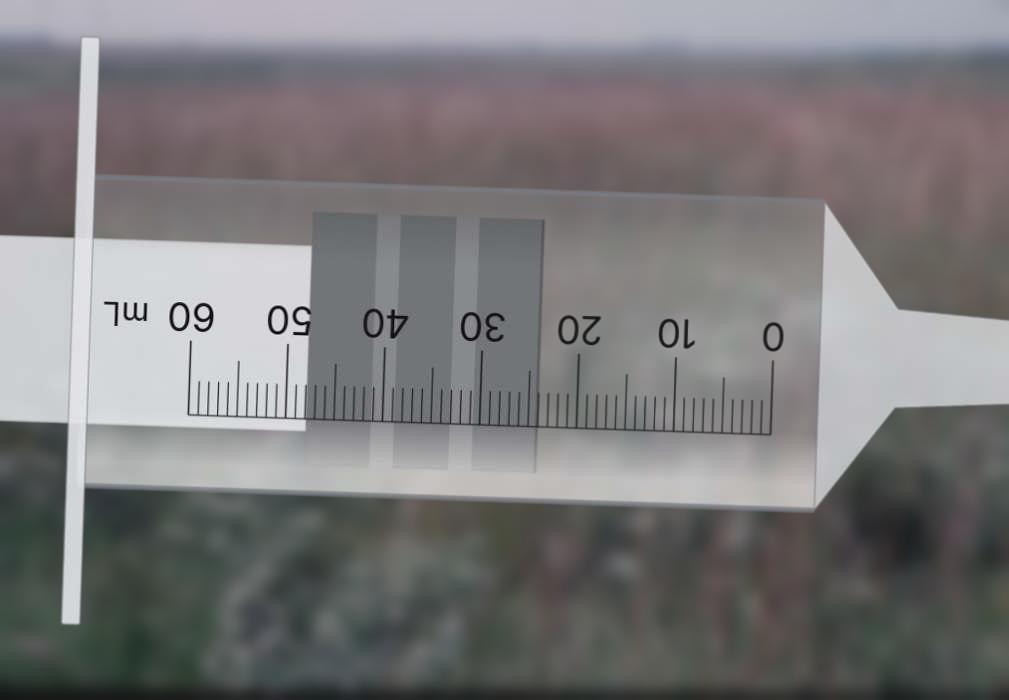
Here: 24 mL
